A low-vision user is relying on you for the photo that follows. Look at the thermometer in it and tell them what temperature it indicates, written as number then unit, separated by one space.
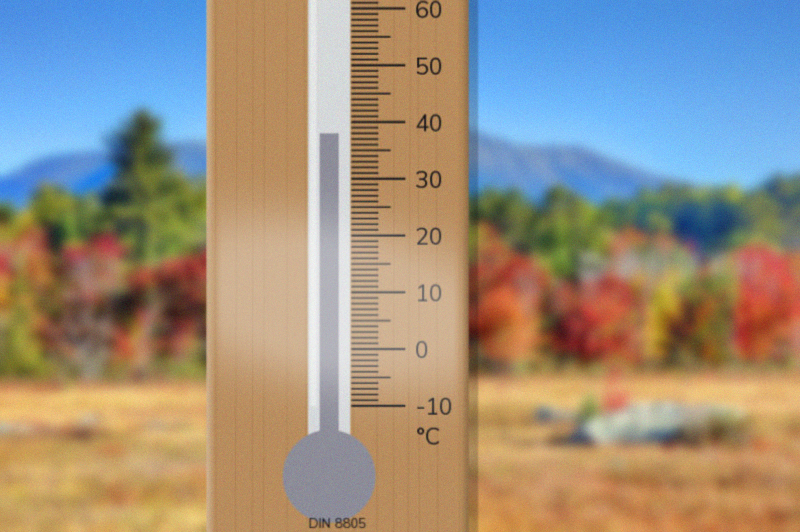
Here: 38 °C
